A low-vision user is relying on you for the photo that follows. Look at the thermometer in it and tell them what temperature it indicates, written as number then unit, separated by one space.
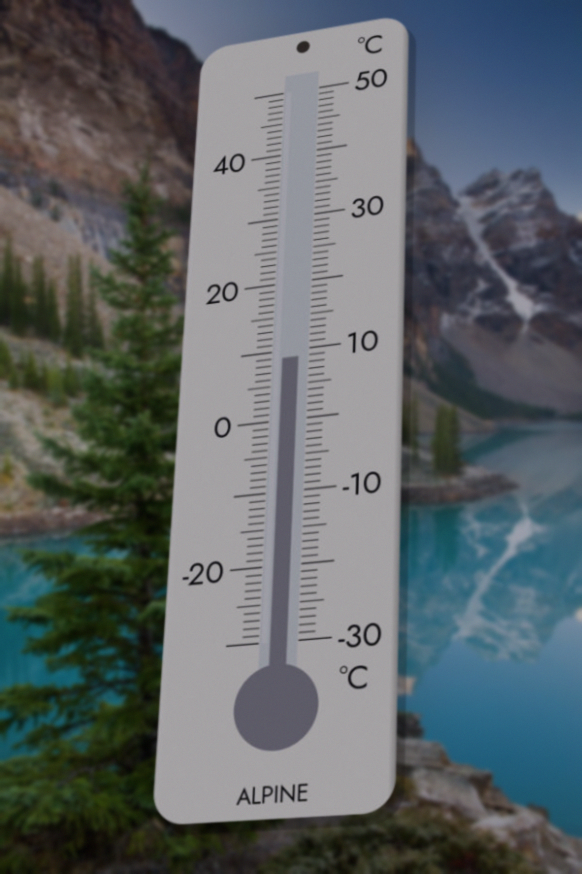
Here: 9 °C
